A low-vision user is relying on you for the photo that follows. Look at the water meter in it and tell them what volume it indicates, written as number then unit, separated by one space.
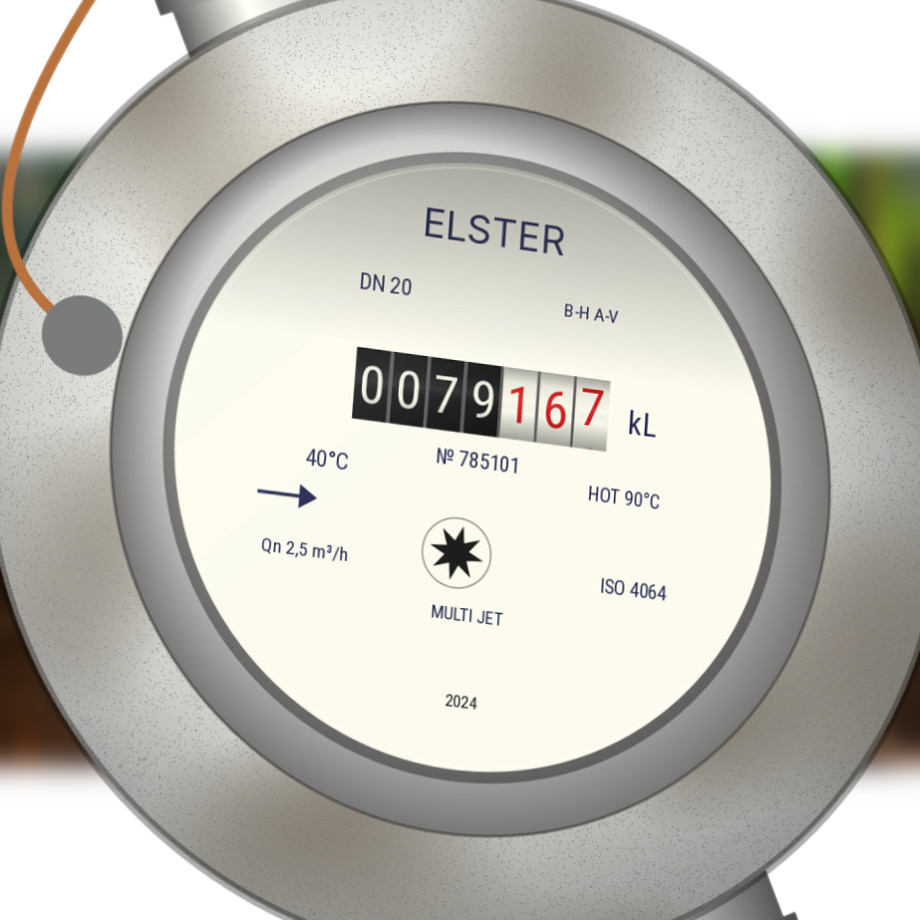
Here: 79.167 kL
